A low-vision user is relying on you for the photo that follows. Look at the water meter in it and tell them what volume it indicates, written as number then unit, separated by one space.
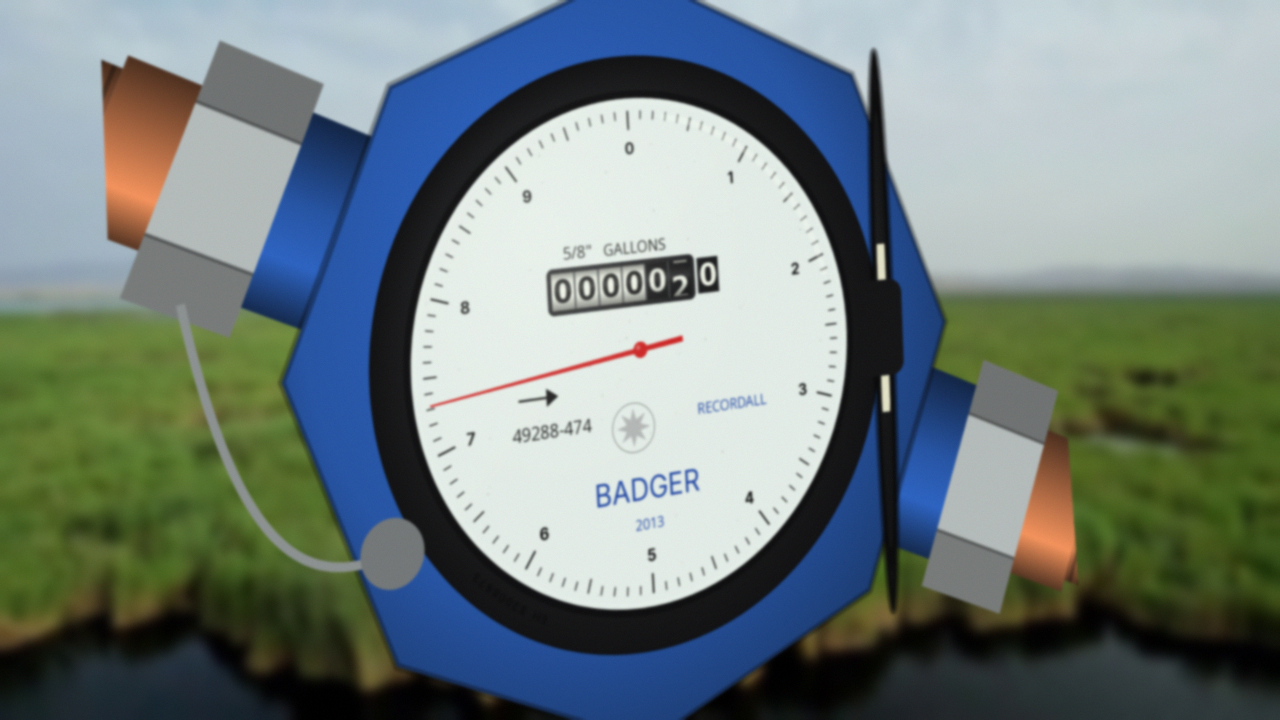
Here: 17.3 gal
